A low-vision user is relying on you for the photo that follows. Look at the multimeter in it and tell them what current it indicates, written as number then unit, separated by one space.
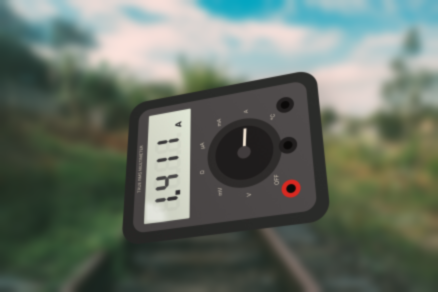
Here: 1.411 A
